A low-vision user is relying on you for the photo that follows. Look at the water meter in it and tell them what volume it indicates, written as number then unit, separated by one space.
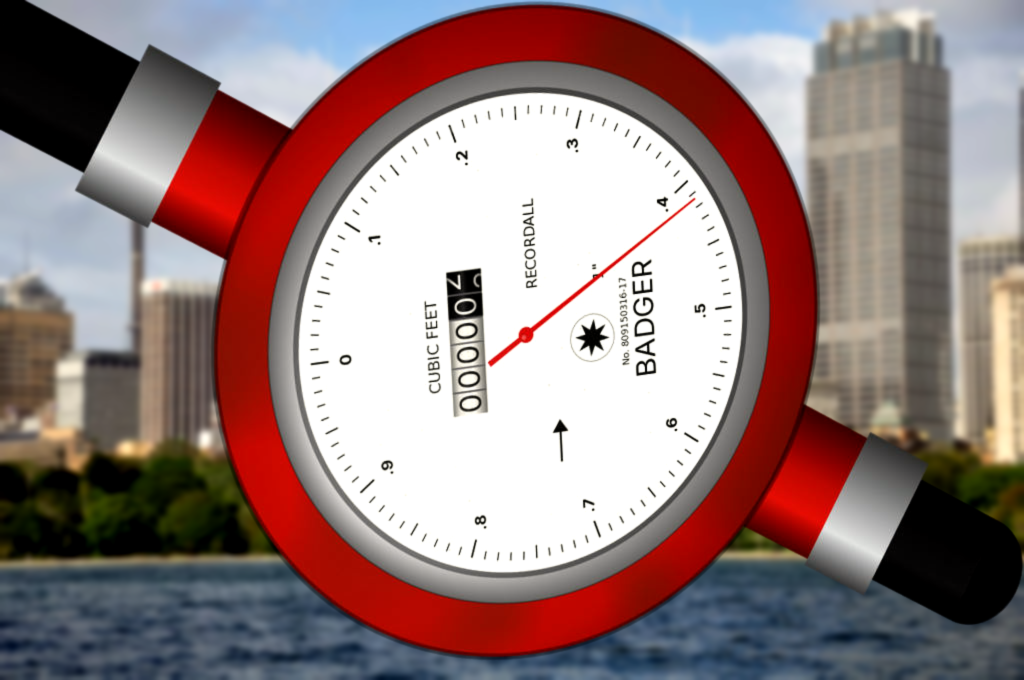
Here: 2.41 ft³
